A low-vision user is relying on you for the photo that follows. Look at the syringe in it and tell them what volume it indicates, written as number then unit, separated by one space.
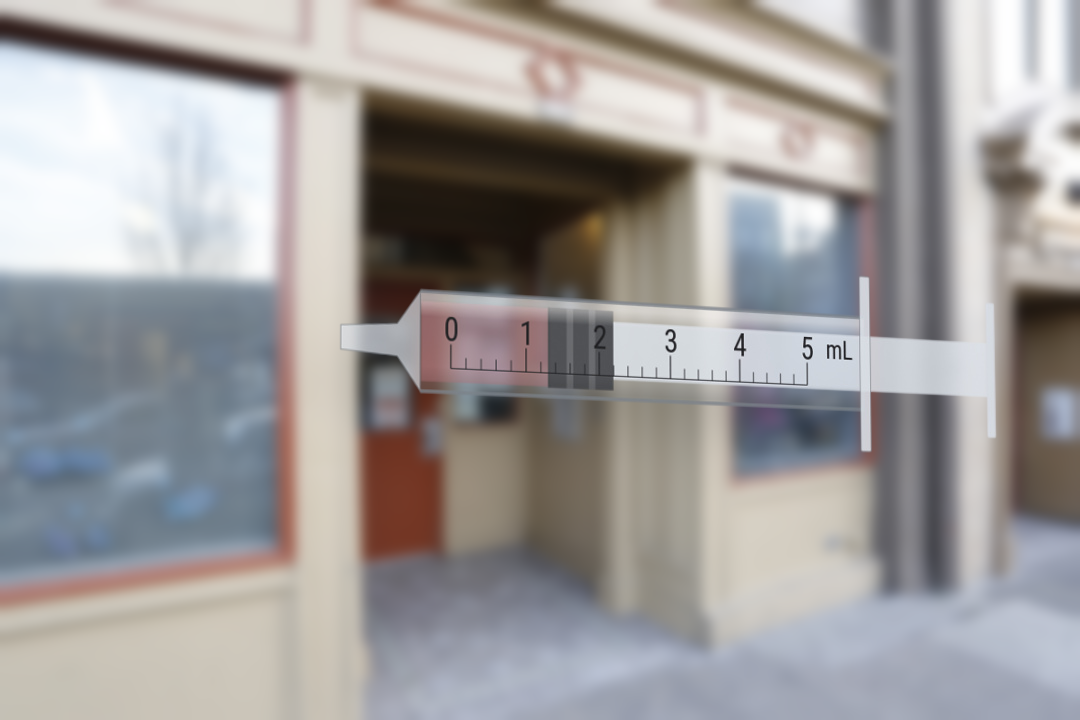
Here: 1.3 mL
